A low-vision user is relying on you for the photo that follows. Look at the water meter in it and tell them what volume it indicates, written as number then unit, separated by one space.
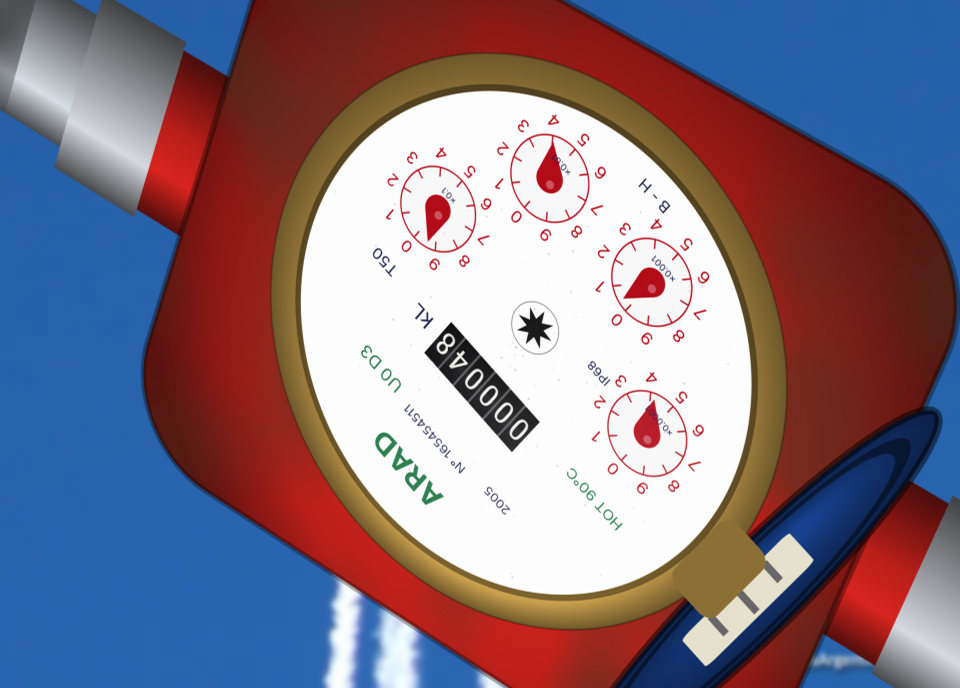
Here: 47.9404 kL
